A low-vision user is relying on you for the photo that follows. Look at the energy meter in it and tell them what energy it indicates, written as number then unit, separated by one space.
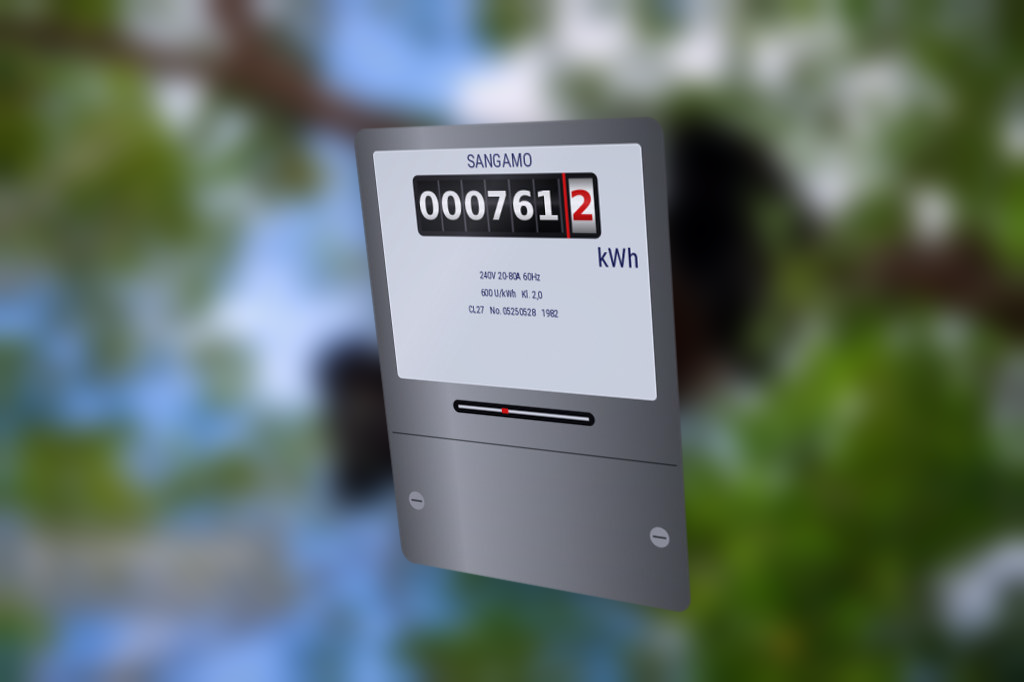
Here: 761.2 kWh
